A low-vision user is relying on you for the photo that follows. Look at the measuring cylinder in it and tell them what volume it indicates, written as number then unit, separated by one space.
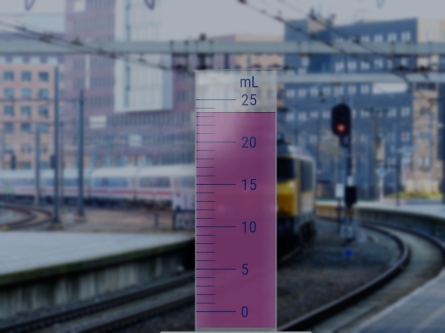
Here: 23.5 mL
